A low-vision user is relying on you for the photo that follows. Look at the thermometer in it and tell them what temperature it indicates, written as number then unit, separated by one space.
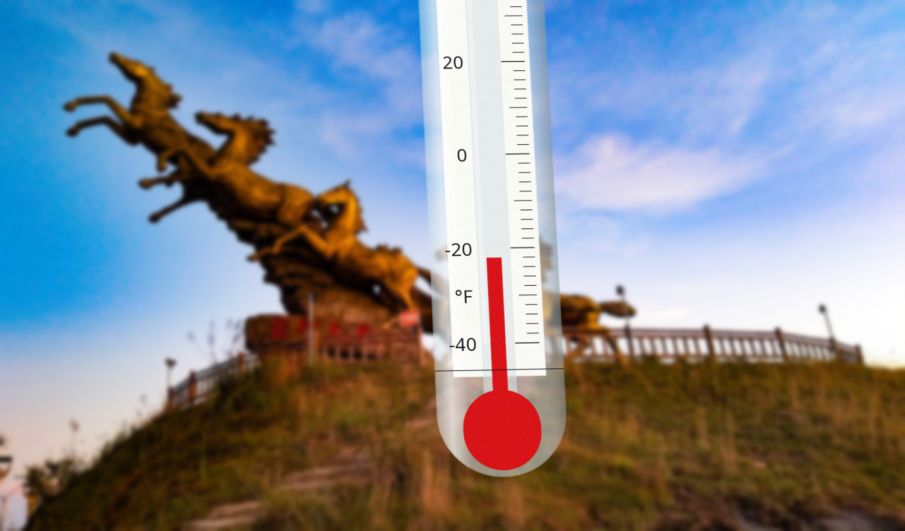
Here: -22 °F
